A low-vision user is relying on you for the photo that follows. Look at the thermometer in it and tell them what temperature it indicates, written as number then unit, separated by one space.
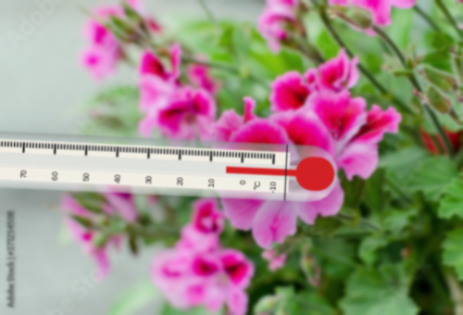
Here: 5 °C
